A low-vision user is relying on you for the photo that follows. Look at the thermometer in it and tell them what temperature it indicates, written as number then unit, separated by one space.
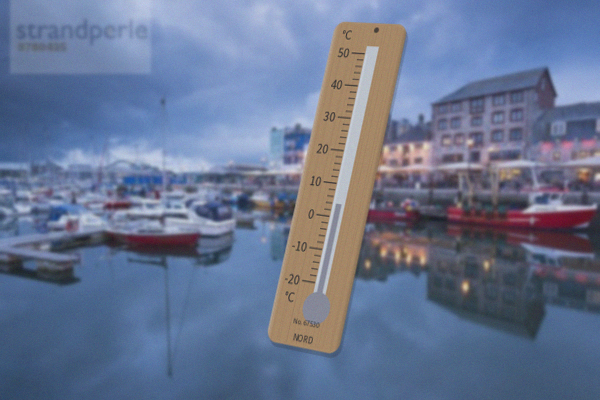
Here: 4 °C
